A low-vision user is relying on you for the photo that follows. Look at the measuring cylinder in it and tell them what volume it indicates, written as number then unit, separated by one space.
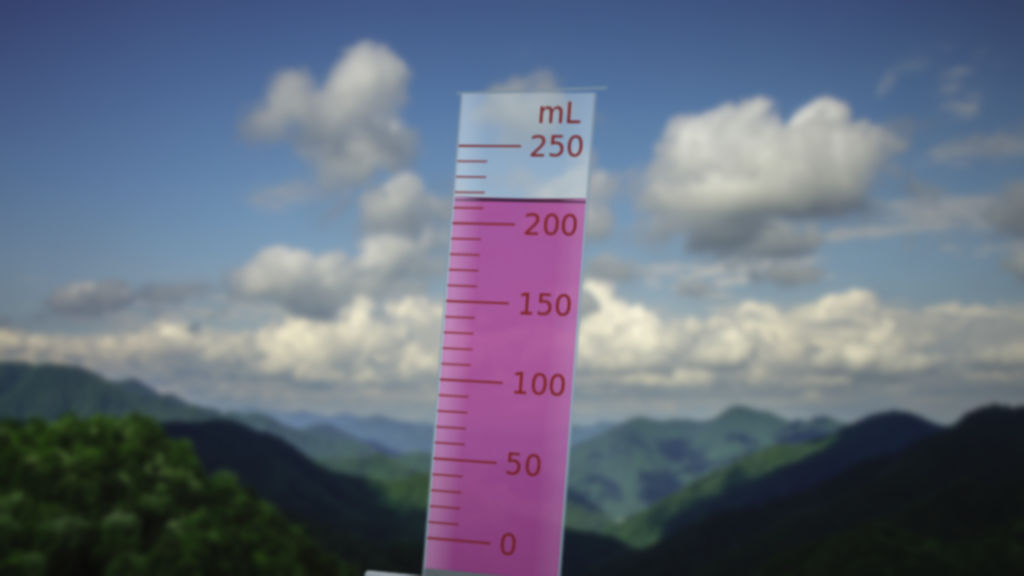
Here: 215 mL
